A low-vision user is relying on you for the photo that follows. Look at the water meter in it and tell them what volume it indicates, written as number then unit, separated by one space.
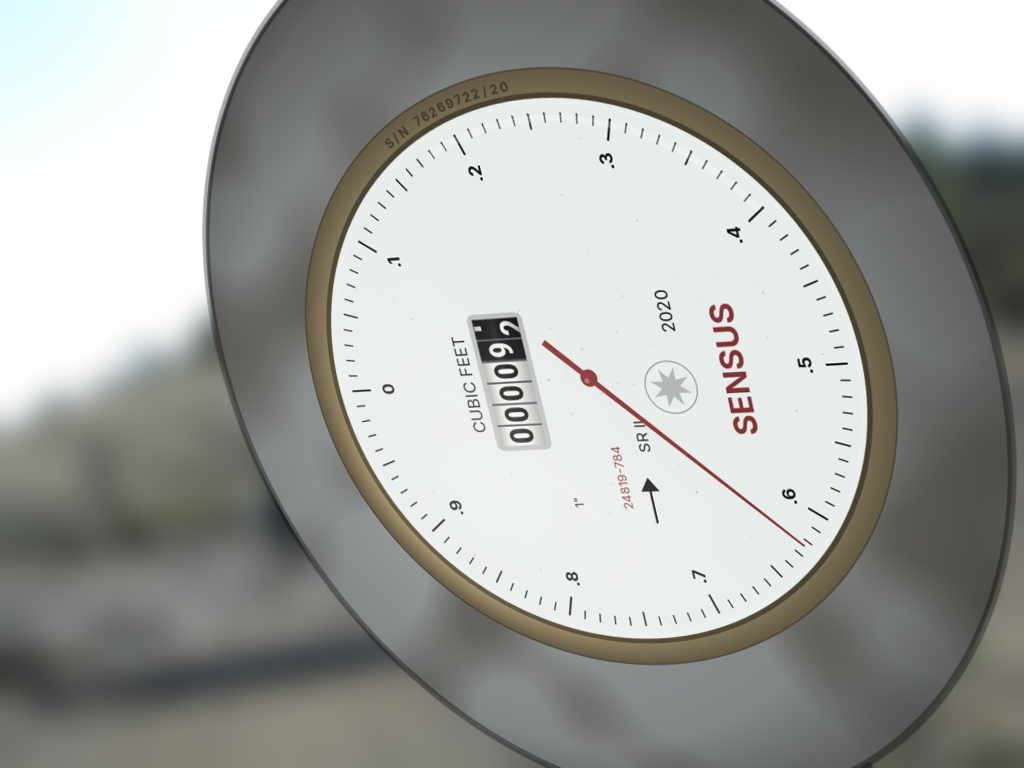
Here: 91.62 ft³
